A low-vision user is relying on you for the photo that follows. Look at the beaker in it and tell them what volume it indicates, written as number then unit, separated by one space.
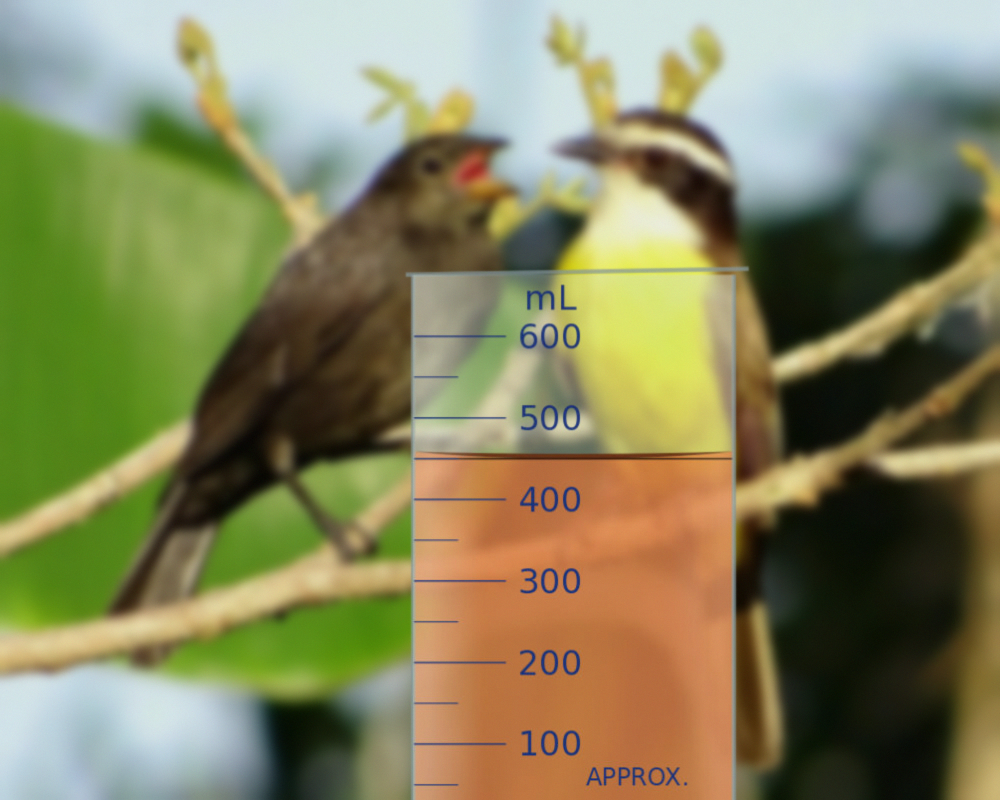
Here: 450 mL
